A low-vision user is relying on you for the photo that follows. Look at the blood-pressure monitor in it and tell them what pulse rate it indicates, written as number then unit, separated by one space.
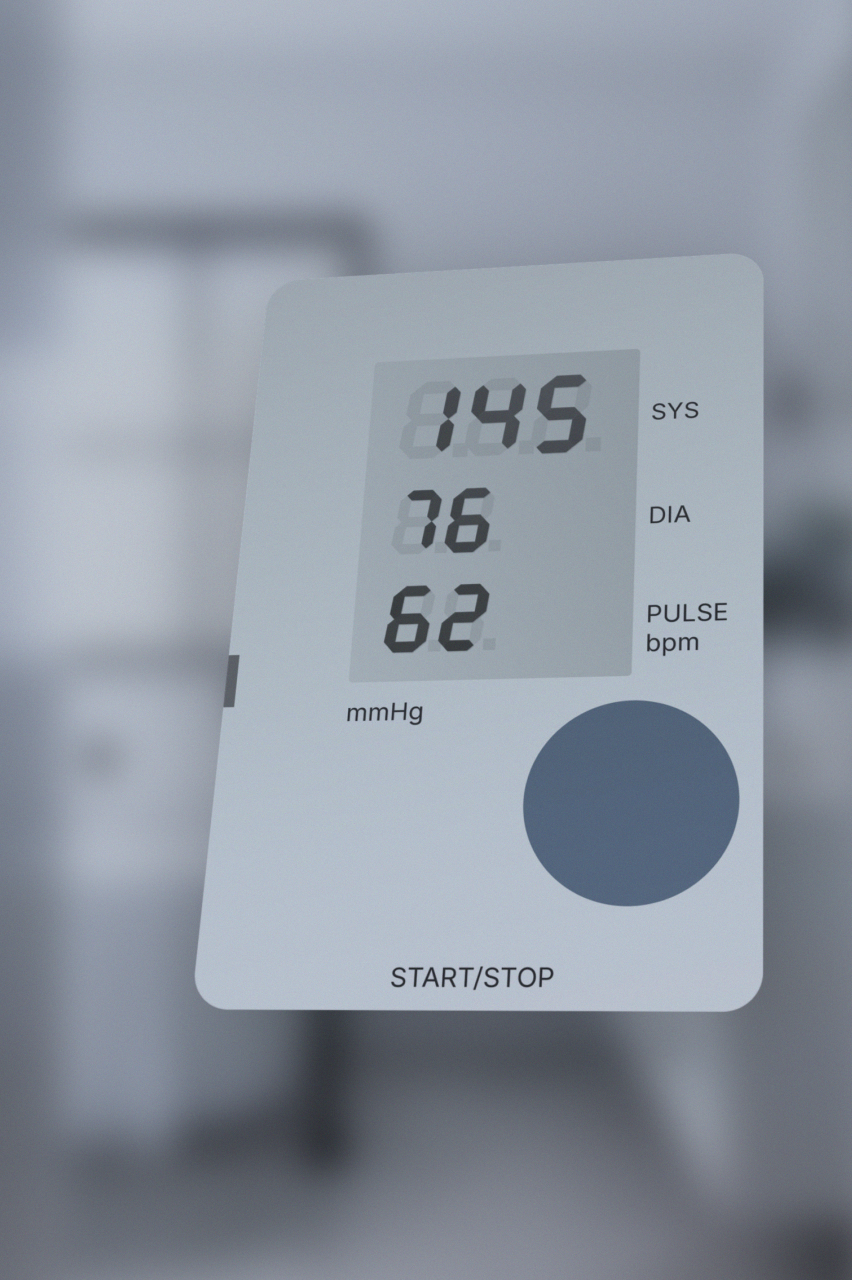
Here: 62 bpm
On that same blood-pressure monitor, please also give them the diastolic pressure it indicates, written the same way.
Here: 76 mmHg
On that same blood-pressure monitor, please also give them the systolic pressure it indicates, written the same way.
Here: 145 mmHg
